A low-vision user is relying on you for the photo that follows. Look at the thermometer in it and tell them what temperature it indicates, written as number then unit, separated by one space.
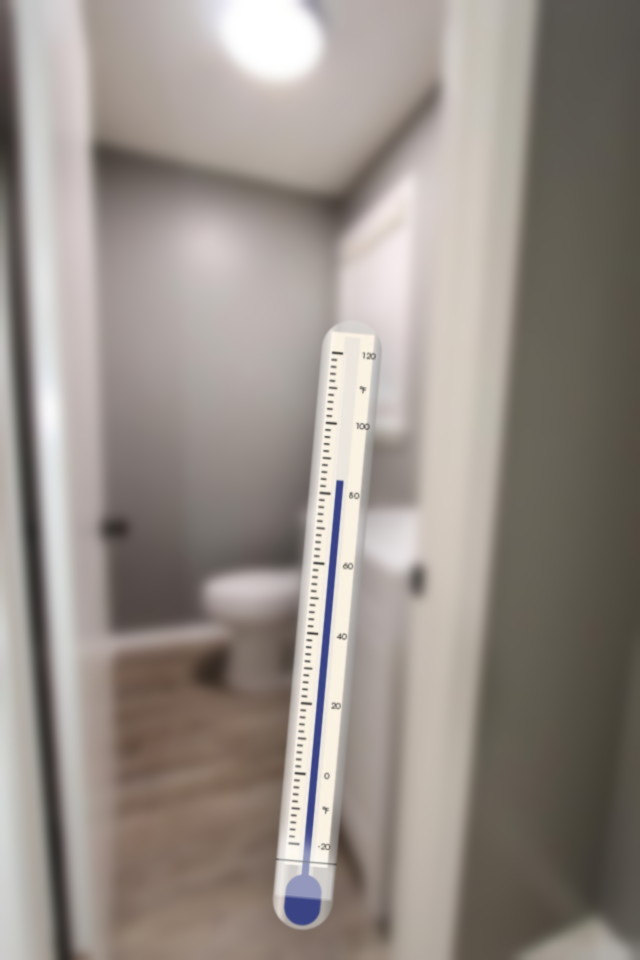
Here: 84 °F
